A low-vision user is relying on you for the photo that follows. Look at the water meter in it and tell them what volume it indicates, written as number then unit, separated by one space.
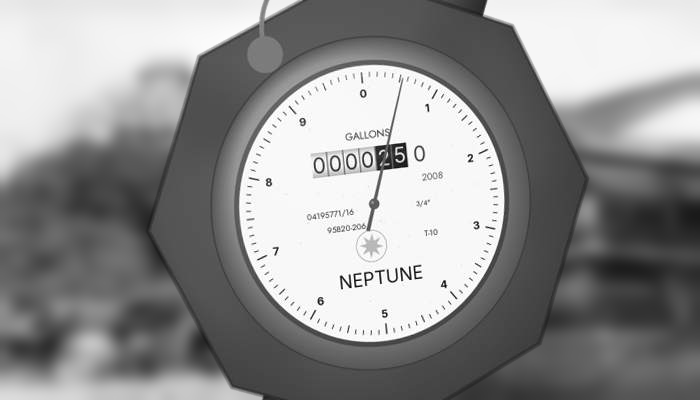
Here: 250.5 gal
